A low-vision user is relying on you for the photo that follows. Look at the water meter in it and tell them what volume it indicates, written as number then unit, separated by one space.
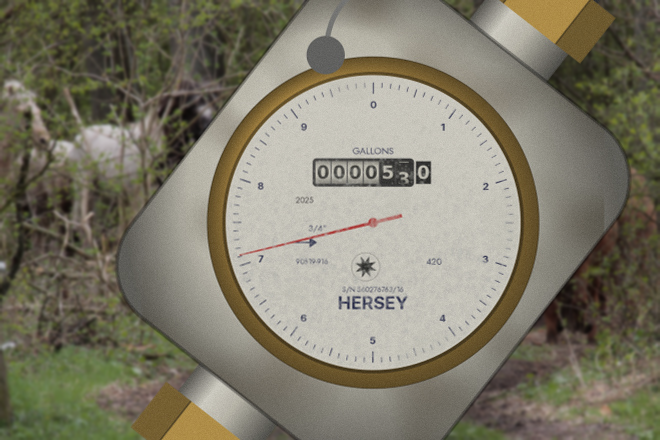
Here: 527.1 gal
